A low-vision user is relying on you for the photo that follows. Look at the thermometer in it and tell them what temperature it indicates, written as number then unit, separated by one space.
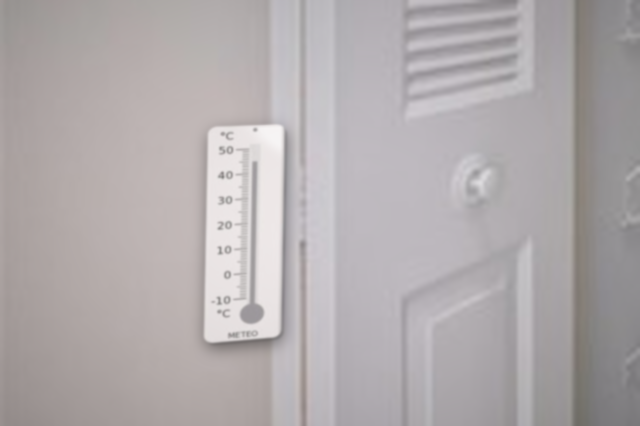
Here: 45 °C
